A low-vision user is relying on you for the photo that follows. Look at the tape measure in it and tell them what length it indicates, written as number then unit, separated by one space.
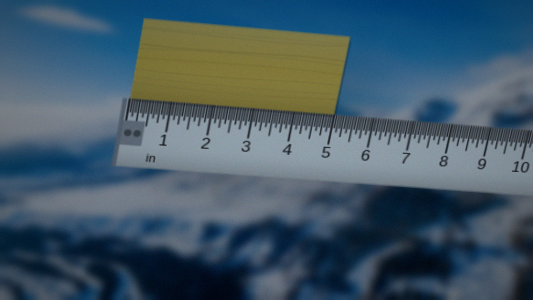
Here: 5 in
